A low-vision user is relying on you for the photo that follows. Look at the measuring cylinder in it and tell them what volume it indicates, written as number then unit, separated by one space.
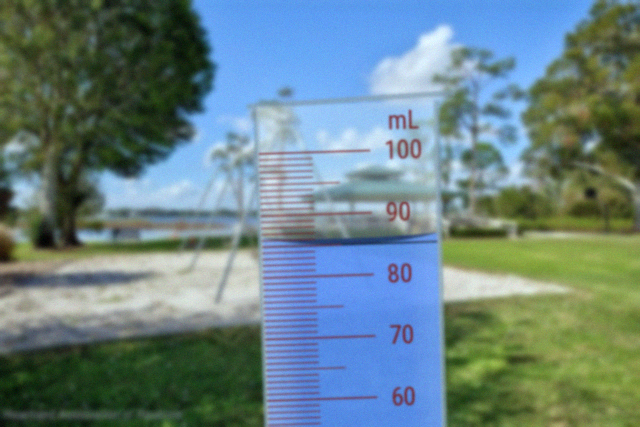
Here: 85 mL
